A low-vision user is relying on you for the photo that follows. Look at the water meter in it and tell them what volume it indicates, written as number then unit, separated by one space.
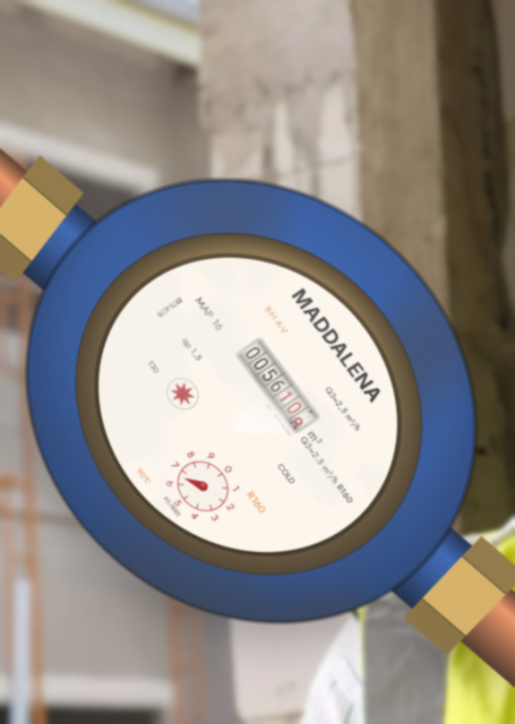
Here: 56.1076 m³
